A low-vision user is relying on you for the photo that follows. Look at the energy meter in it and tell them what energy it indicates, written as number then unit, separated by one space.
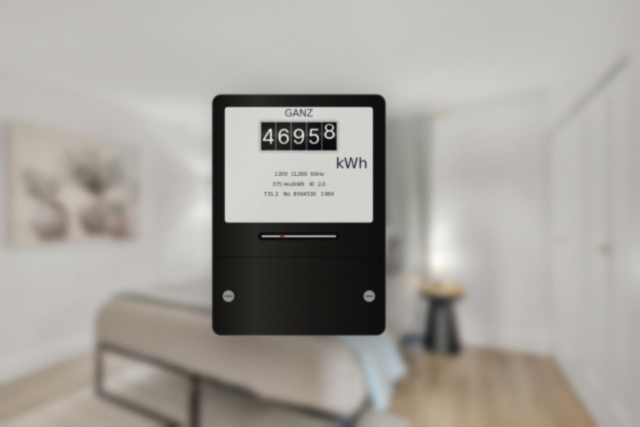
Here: 46958 kWh
